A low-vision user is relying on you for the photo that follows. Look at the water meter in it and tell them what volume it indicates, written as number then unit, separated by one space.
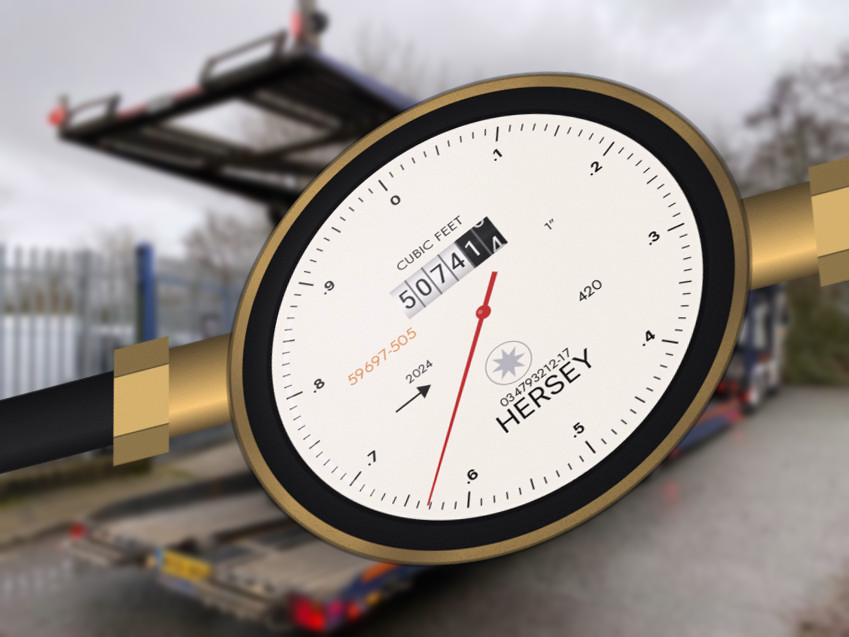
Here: 507413.63 ft³
